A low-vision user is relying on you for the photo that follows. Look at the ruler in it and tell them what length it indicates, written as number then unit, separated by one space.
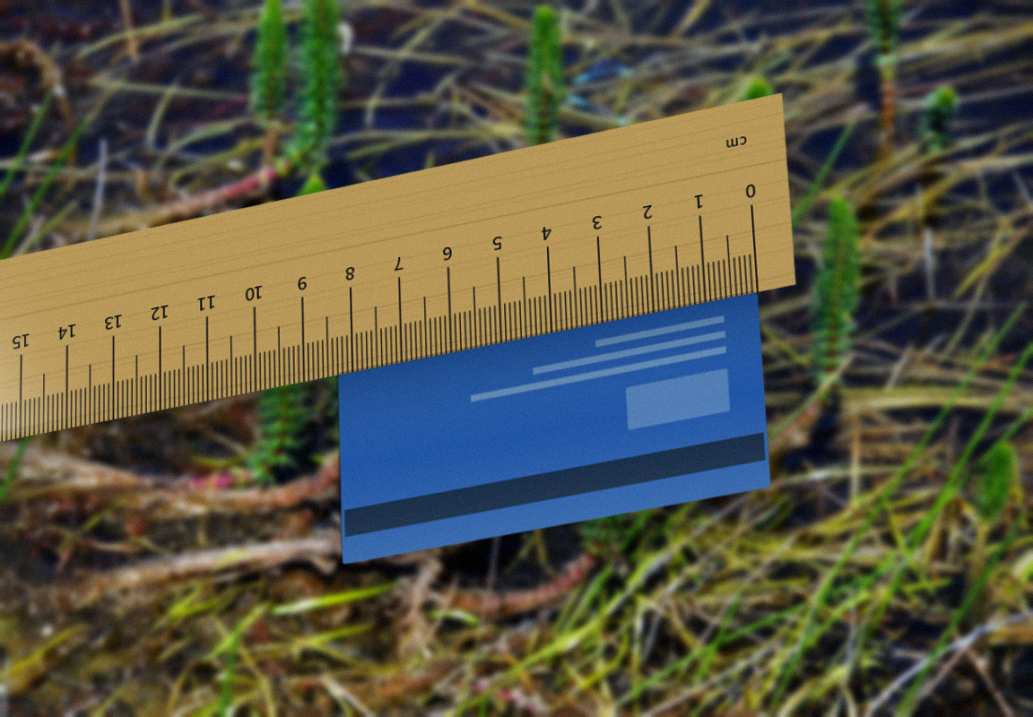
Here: 8.3 cm
